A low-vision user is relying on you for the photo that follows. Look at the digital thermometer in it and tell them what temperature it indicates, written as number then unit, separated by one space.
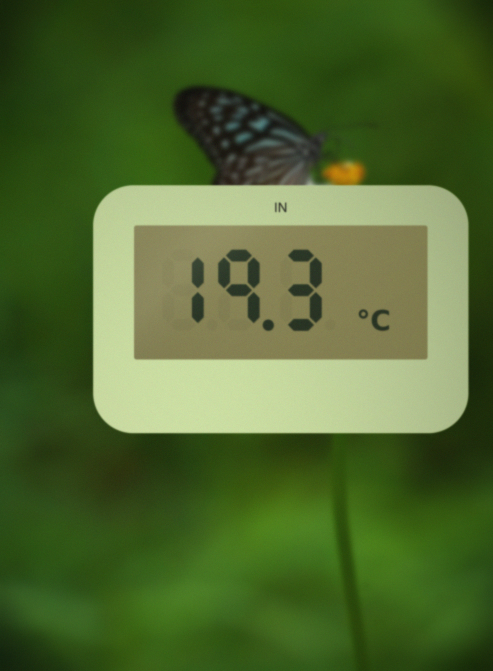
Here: 19.3 °C
